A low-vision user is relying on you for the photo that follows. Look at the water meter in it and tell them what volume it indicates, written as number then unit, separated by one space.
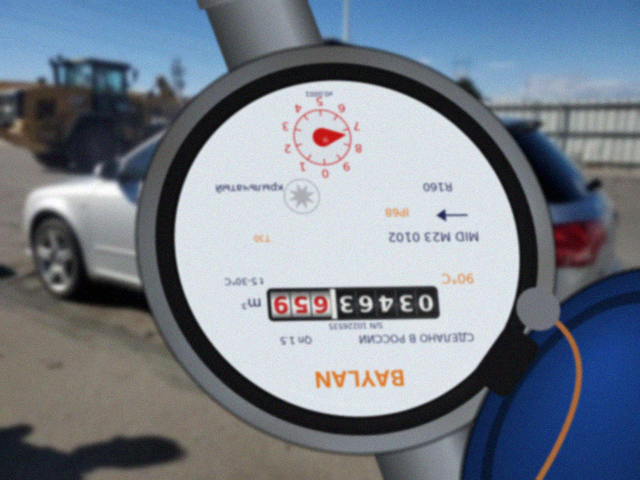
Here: 3463.6597 m³
